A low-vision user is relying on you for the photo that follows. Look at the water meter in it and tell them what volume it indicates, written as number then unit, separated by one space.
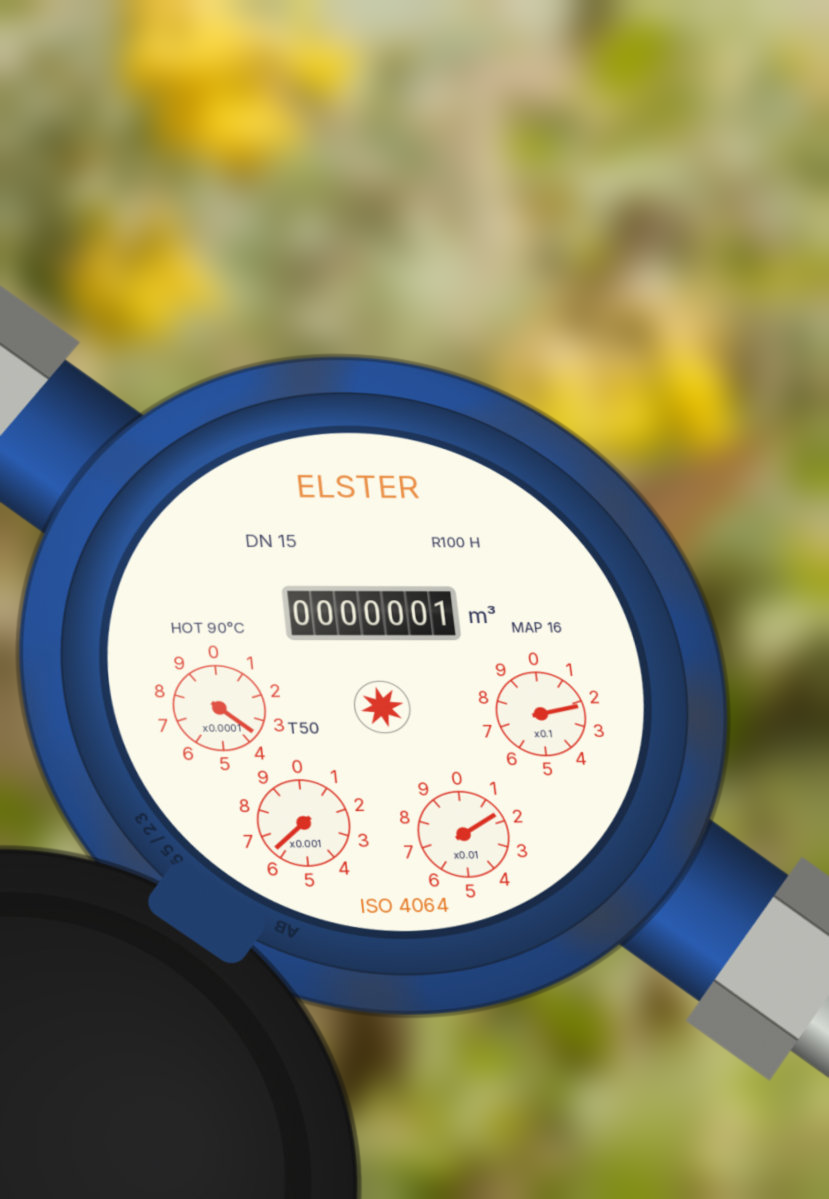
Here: 1.2163 m³
